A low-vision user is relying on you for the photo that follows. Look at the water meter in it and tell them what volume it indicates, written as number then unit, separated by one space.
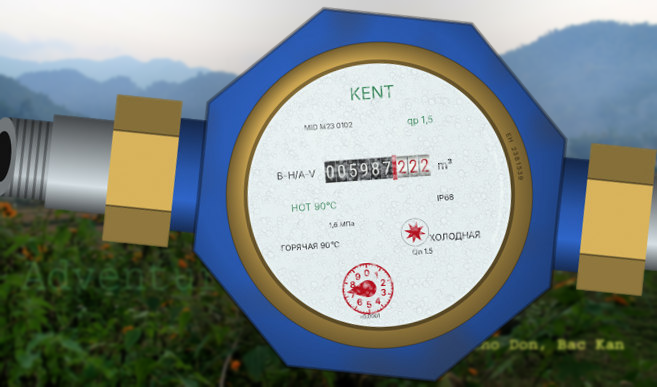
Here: 5987.2227 m³
